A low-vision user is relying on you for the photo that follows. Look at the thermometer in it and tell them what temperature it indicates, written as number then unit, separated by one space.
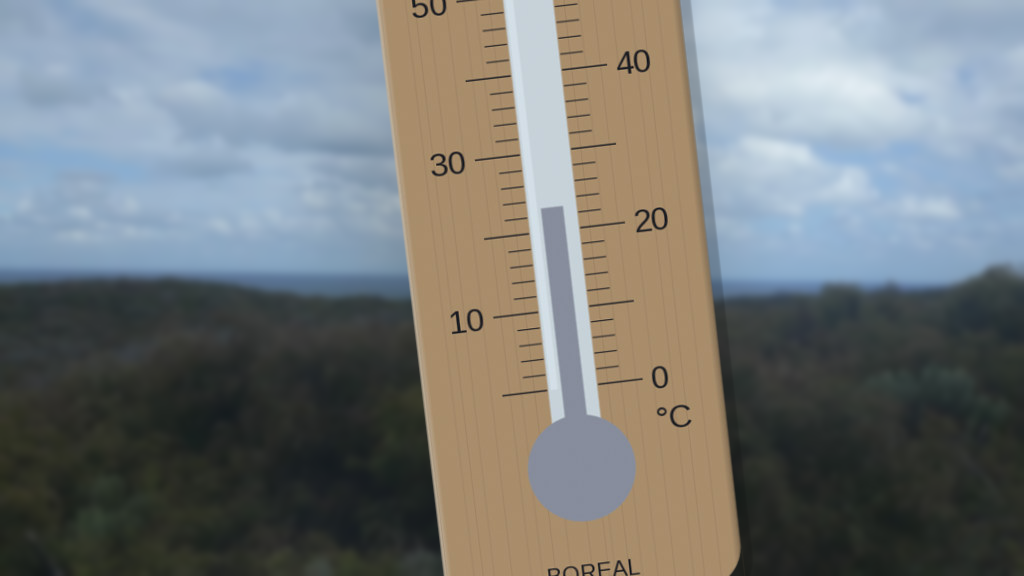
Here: 23 °C
